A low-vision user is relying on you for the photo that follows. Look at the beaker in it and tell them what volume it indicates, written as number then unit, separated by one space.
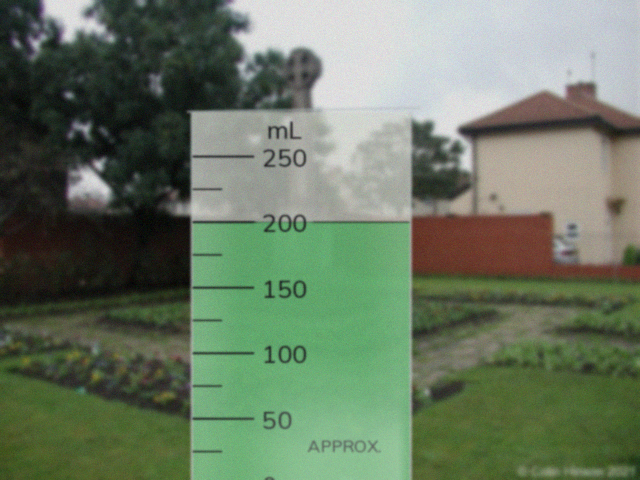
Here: 200 mL
